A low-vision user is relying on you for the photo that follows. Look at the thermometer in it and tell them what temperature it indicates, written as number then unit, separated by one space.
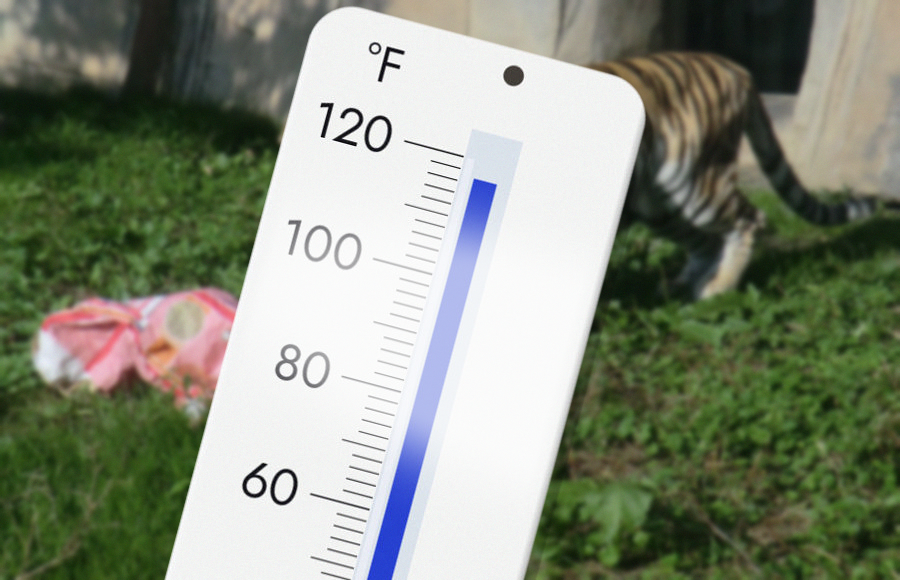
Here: 117 °F
